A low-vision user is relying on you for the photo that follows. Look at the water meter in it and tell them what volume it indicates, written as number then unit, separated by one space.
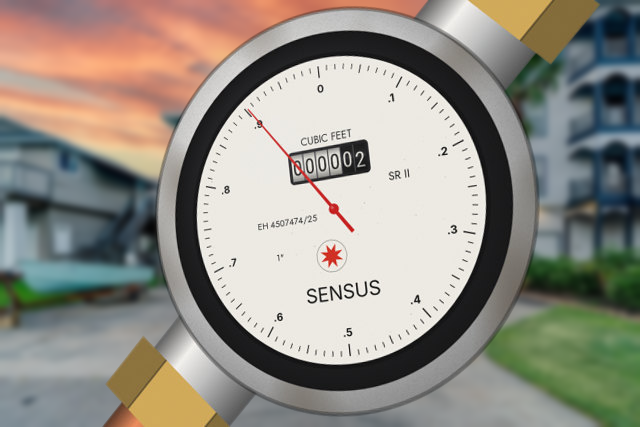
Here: 1.90 ft³
